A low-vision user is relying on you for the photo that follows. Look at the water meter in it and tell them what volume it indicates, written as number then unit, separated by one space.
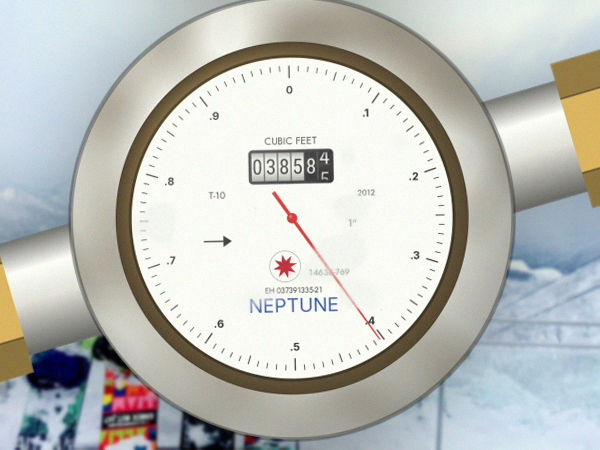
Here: 38584.40 ft³
